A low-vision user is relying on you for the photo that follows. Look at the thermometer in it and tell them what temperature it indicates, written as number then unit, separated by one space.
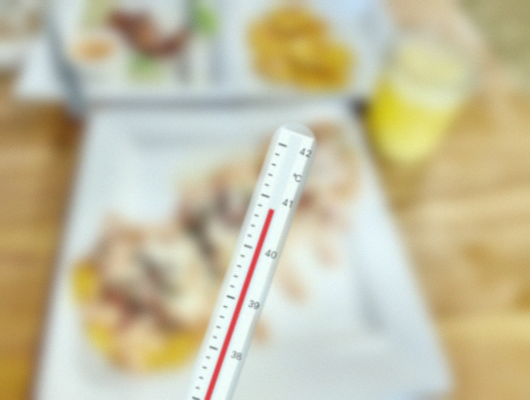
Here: 40.8 °C
